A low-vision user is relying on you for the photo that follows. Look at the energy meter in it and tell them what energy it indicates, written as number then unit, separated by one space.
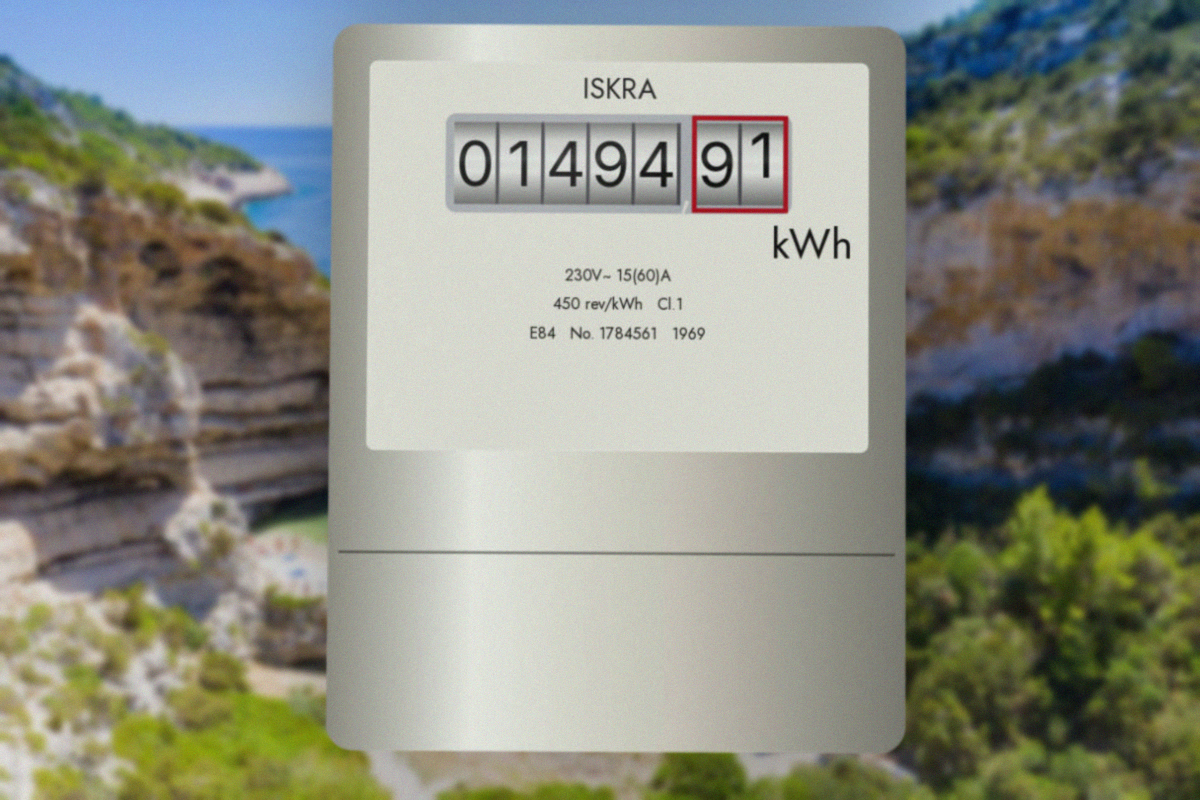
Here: 1494.91 kWh
